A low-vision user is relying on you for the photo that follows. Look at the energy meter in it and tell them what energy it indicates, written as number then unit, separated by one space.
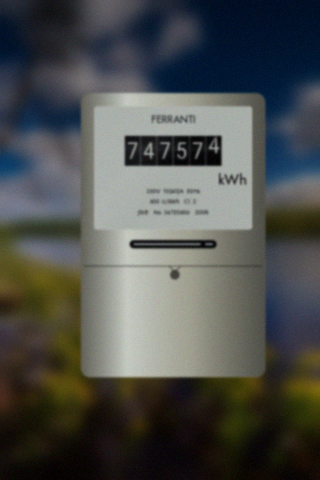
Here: 747574 kWh
